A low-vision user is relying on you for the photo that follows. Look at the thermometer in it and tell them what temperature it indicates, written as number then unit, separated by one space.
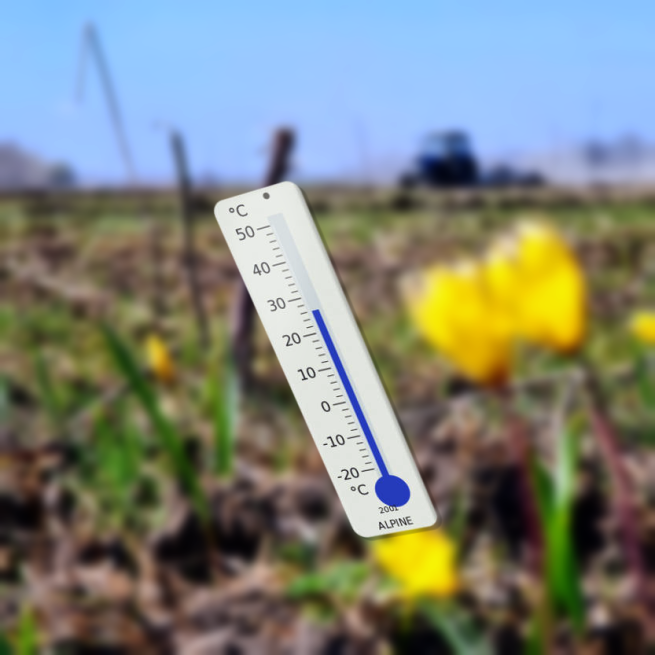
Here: 26 °C
